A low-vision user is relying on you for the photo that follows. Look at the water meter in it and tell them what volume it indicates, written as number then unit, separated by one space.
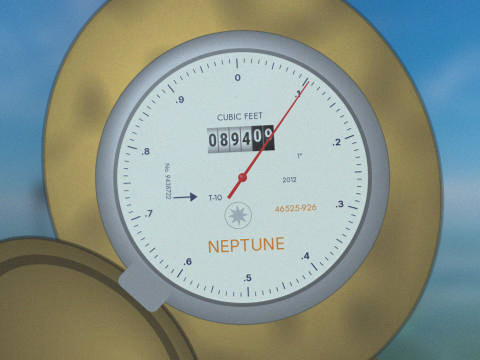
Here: 89409.10 ft³
